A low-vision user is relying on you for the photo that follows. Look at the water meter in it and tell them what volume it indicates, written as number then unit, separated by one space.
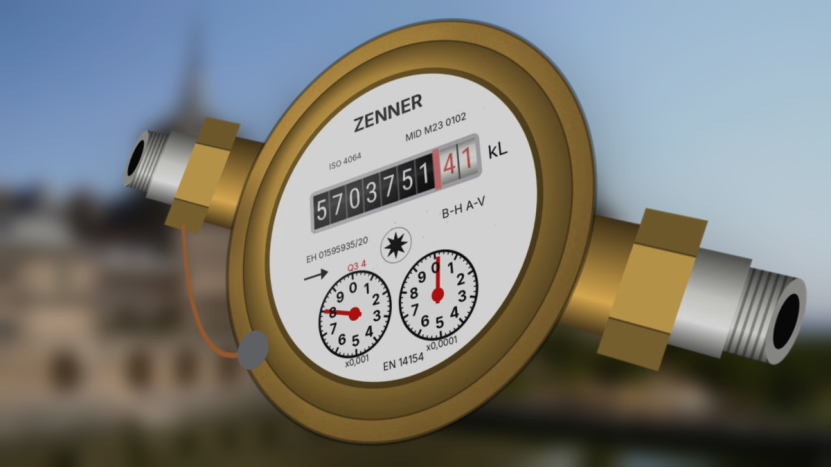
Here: 5703751.4180 kL
